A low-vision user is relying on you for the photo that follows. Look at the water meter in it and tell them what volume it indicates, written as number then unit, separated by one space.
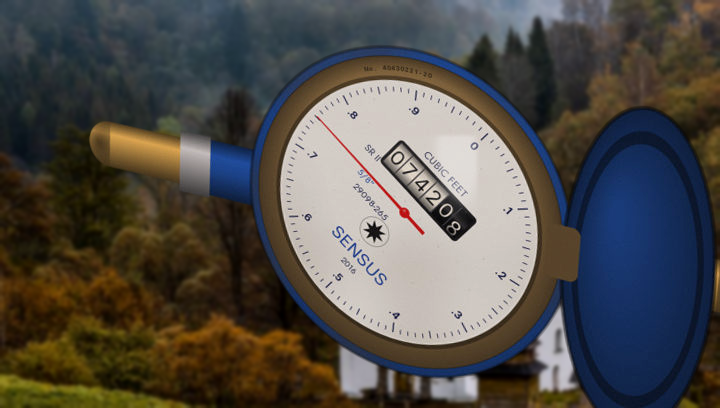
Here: 74207.75 ft³
